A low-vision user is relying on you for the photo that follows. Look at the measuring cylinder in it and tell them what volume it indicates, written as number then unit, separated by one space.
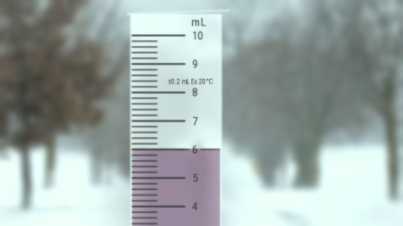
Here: 6 mL
